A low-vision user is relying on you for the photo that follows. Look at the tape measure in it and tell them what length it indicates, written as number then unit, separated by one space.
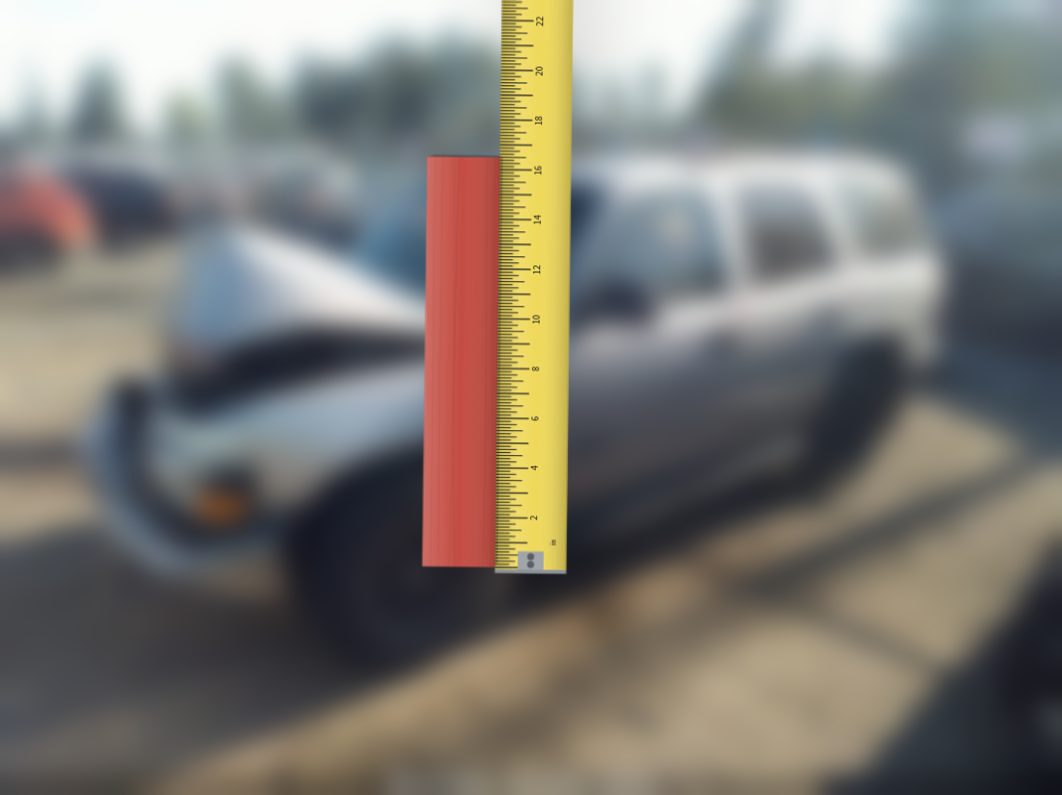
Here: 16.5 in
